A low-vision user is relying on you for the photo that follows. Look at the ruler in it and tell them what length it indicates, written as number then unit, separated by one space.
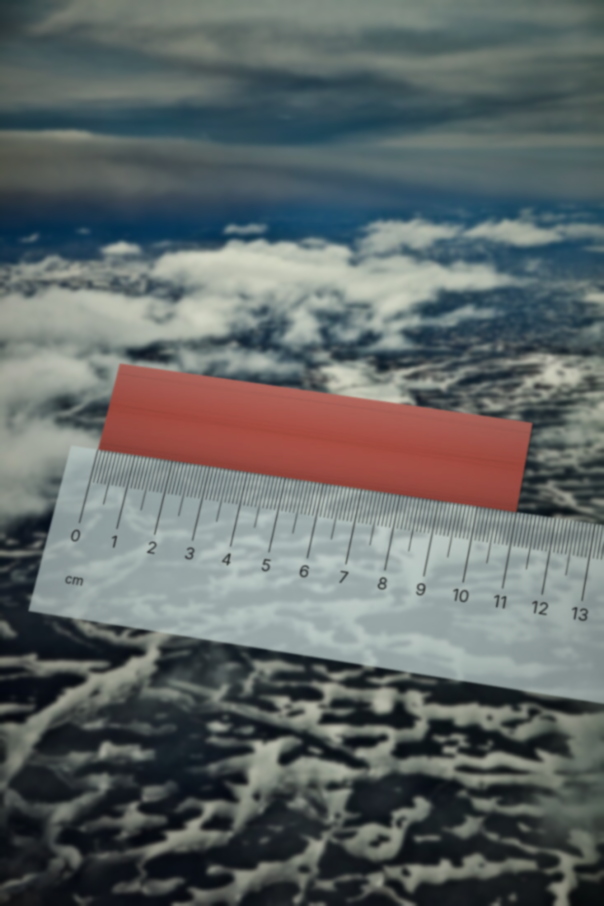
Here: 11 cm
